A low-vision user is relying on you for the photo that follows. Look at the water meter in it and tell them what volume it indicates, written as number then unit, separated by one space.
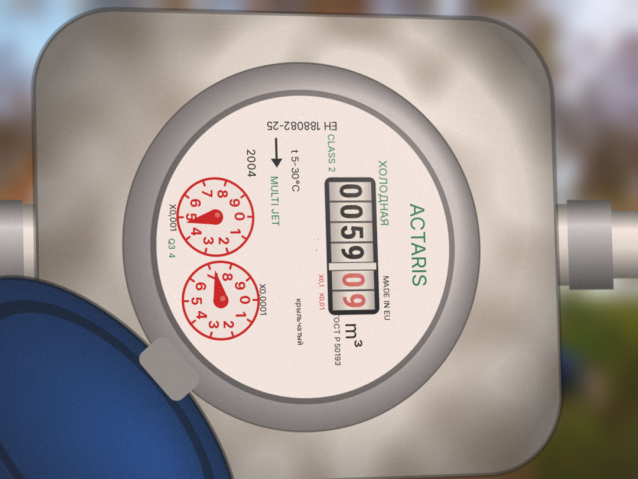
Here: 59.0947 m³
